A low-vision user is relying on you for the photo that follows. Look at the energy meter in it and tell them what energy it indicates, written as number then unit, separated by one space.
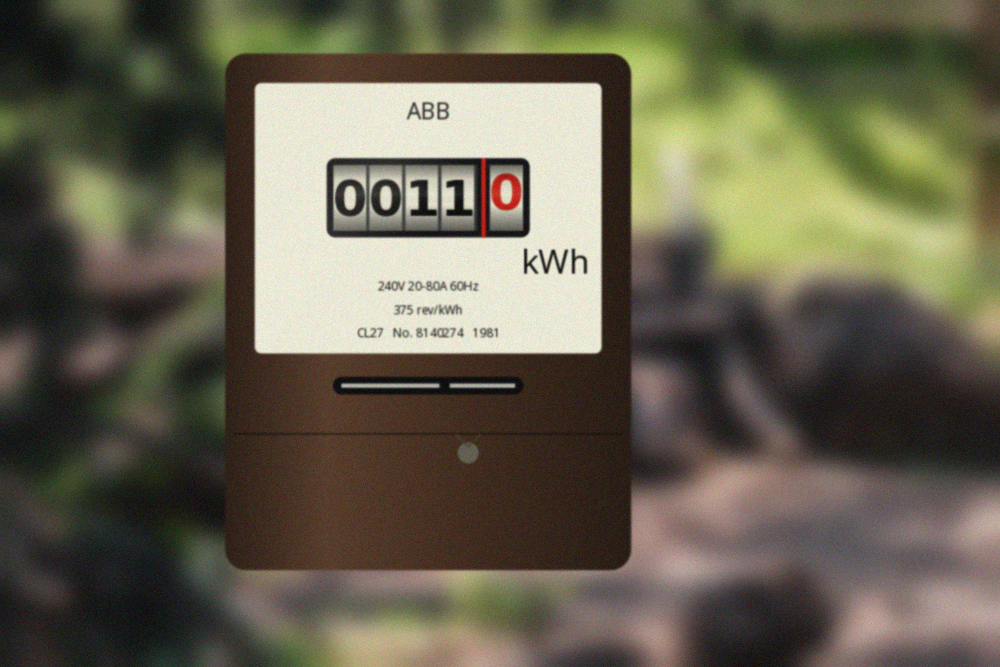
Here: 11.0 kWh
